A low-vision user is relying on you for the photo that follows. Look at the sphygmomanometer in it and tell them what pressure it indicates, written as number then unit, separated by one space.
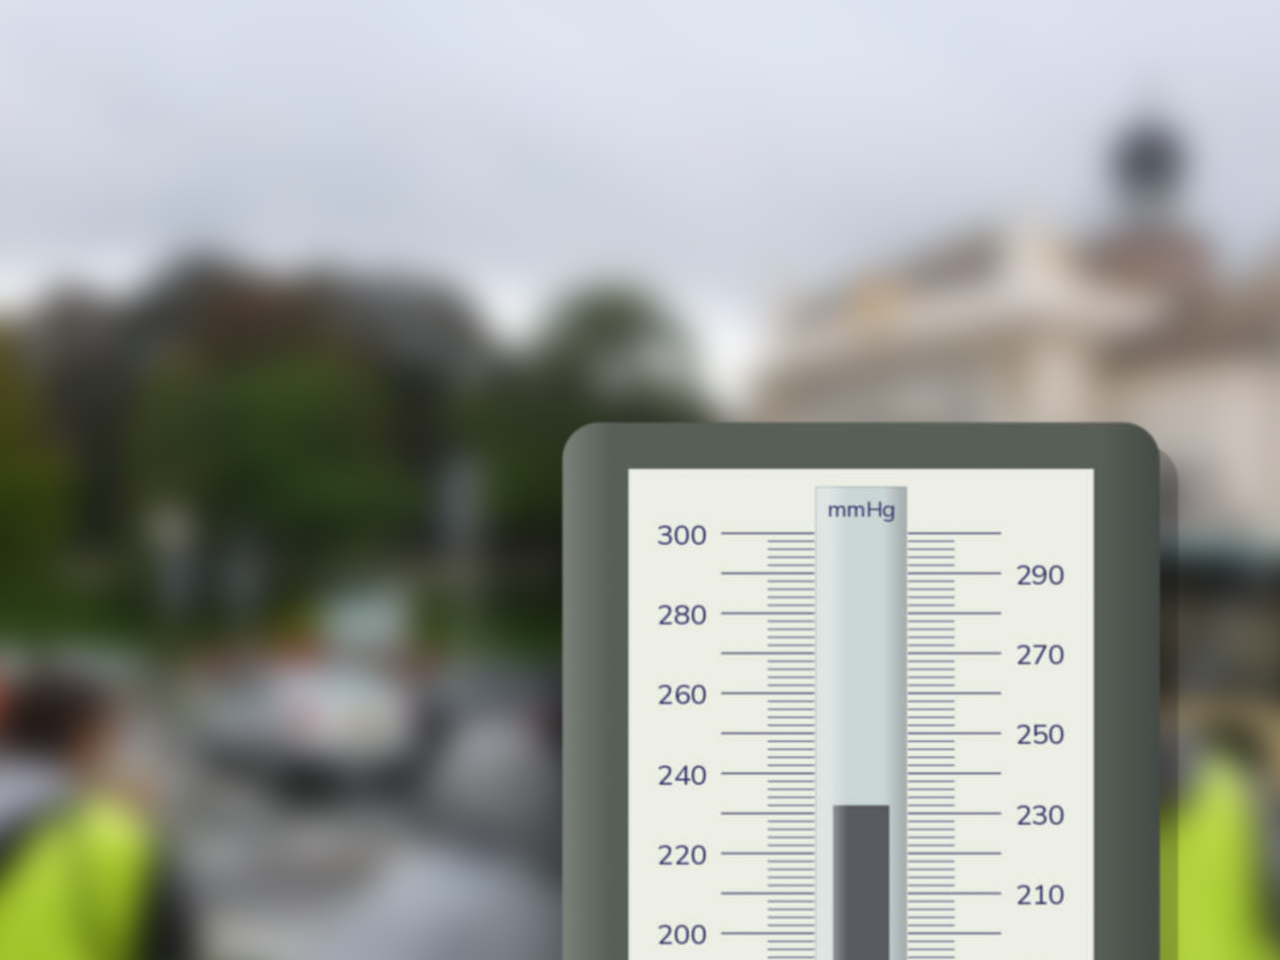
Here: 232 mmHg
